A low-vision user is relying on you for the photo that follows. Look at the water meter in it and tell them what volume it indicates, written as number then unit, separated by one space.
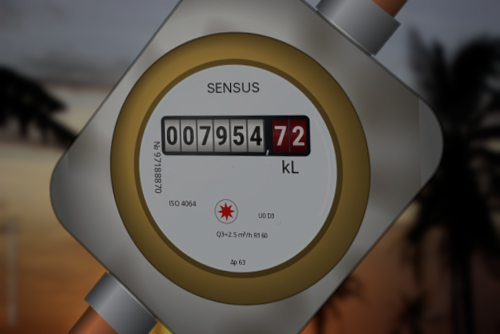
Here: 7954.72 kL
